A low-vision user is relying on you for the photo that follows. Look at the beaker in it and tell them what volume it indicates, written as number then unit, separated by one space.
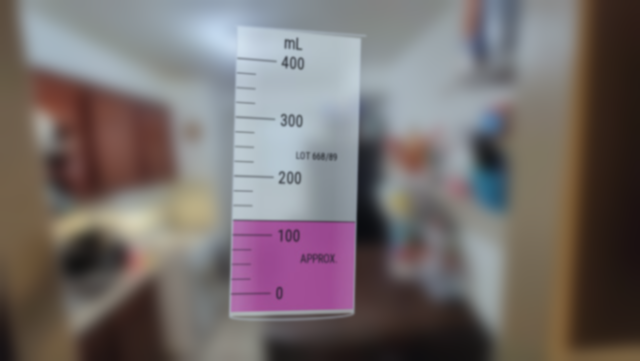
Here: 125 mL
